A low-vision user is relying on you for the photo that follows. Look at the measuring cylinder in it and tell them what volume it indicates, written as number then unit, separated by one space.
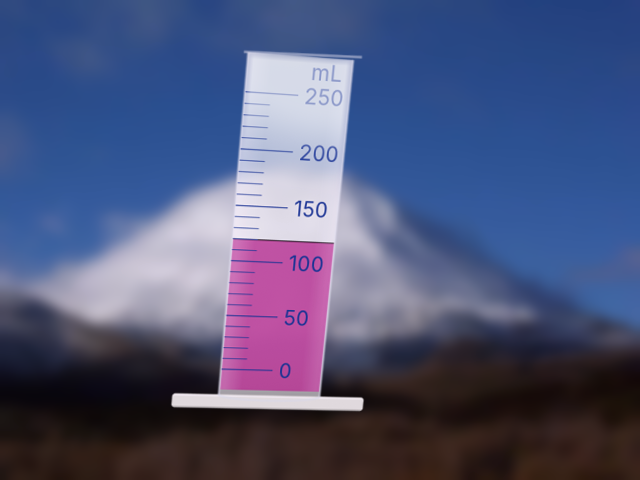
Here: 120 mL
